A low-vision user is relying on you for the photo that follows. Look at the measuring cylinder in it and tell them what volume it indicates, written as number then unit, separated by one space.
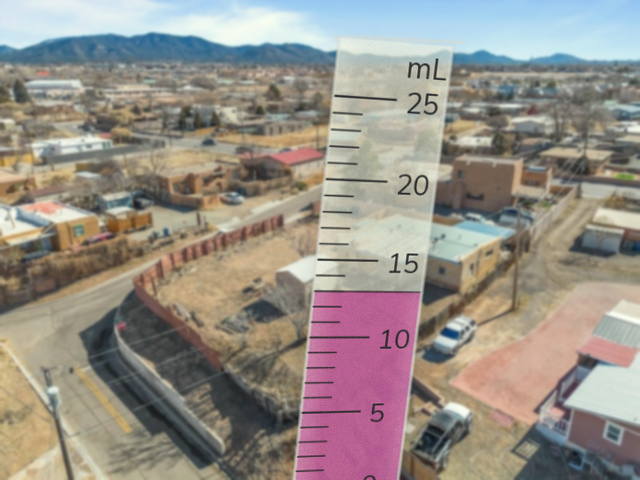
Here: 13 mL
